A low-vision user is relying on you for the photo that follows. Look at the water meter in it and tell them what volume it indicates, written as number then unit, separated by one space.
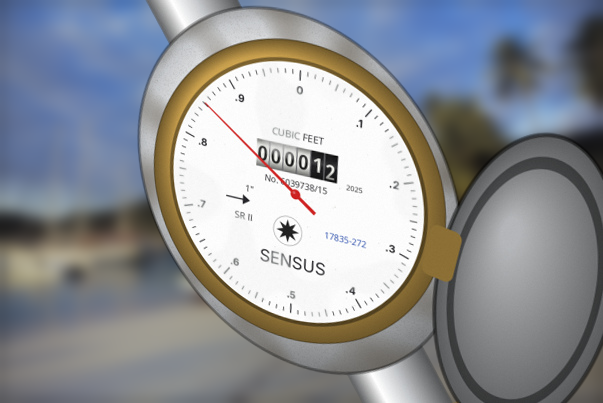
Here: 11.85 ft³
